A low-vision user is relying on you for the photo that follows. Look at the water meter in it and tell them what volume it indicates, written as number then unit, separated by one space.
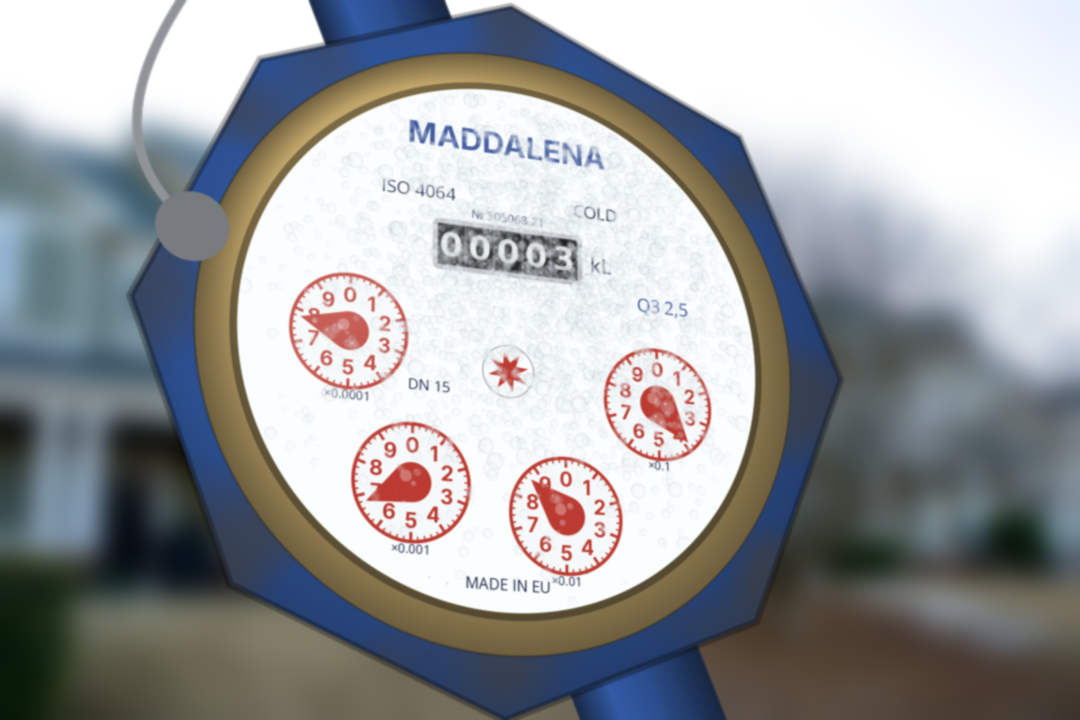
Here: 3.3867 kL
